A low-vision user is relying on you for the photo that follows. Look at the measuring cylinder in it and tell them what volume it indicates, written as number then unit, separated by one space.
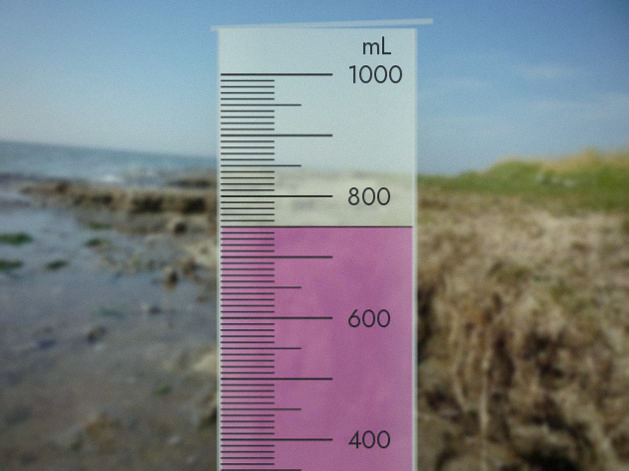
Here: 750 mL
